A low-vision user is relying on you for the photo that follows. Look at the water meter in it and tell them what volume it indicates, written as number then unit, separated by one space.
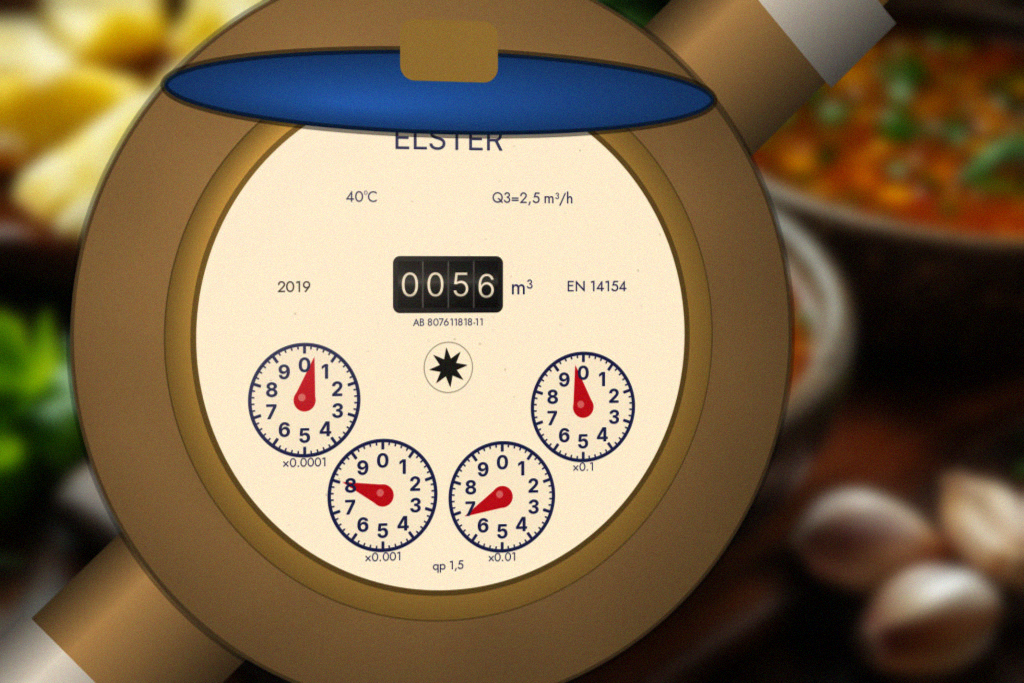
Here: 55.9680 m³
